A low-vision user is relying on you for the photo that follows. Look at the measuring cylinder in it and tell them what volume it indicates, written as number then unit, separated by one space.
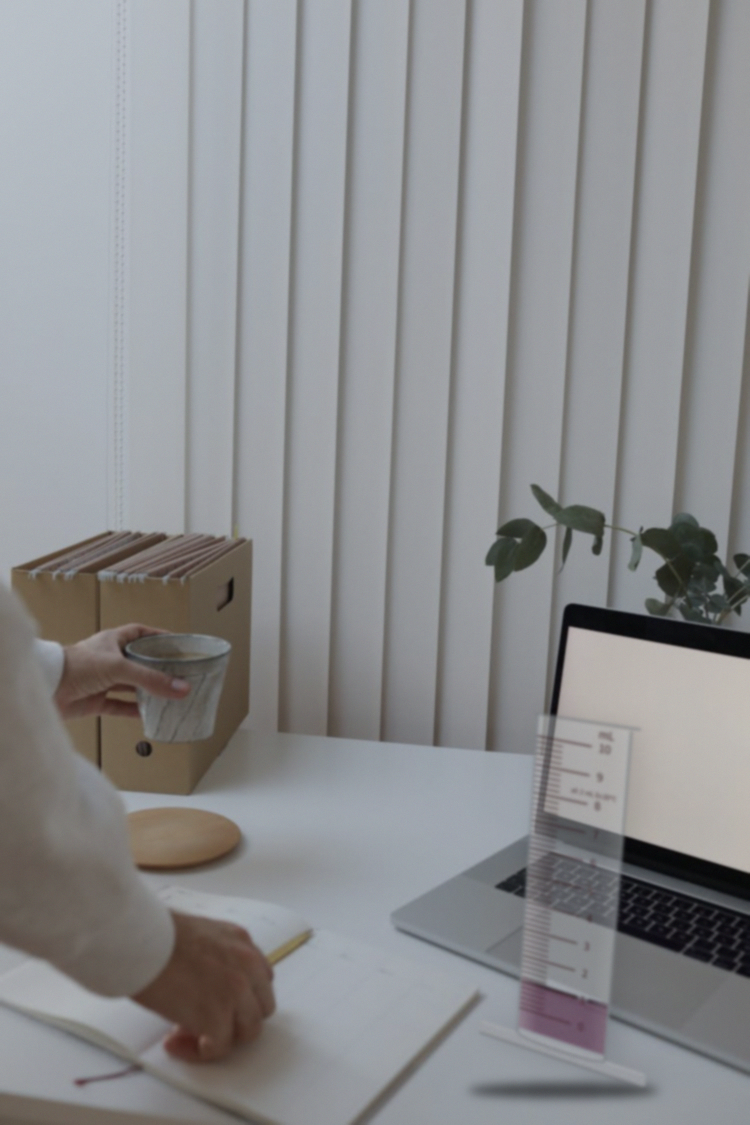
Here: 1 mL
